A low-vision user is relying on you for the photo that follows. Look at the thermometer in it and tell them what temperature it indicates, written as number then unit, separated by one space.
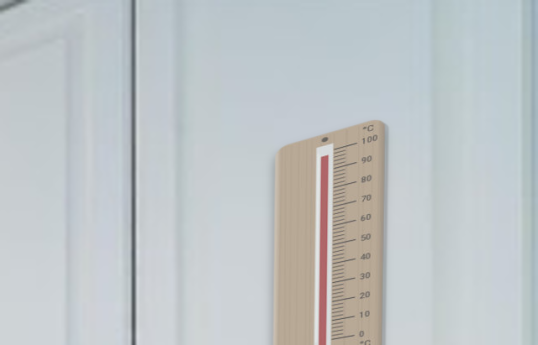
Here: 98 °C
